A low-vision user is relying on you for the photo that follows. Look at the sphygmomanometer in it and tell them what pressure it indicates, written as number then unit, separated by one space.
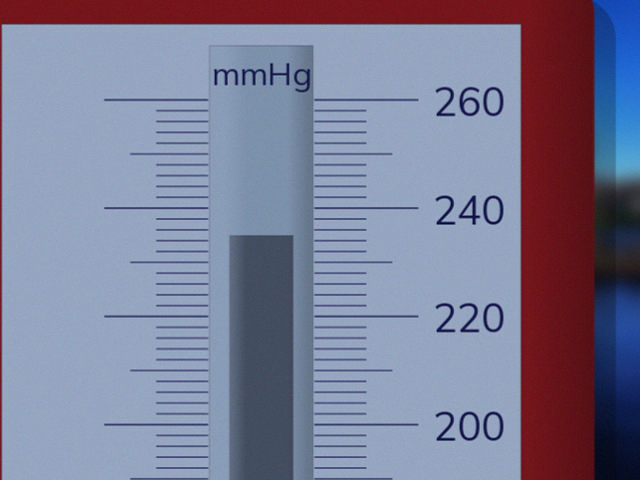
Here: 235 mmHg
